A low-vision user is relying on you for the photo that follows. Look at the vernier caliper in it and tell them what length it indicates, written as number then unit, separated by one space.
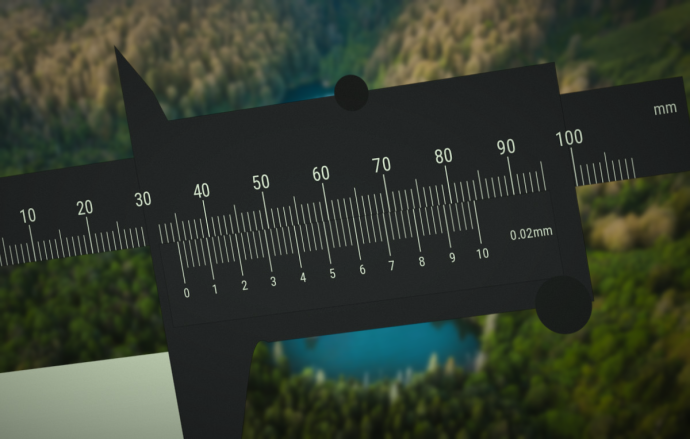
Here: 34.6 mm
